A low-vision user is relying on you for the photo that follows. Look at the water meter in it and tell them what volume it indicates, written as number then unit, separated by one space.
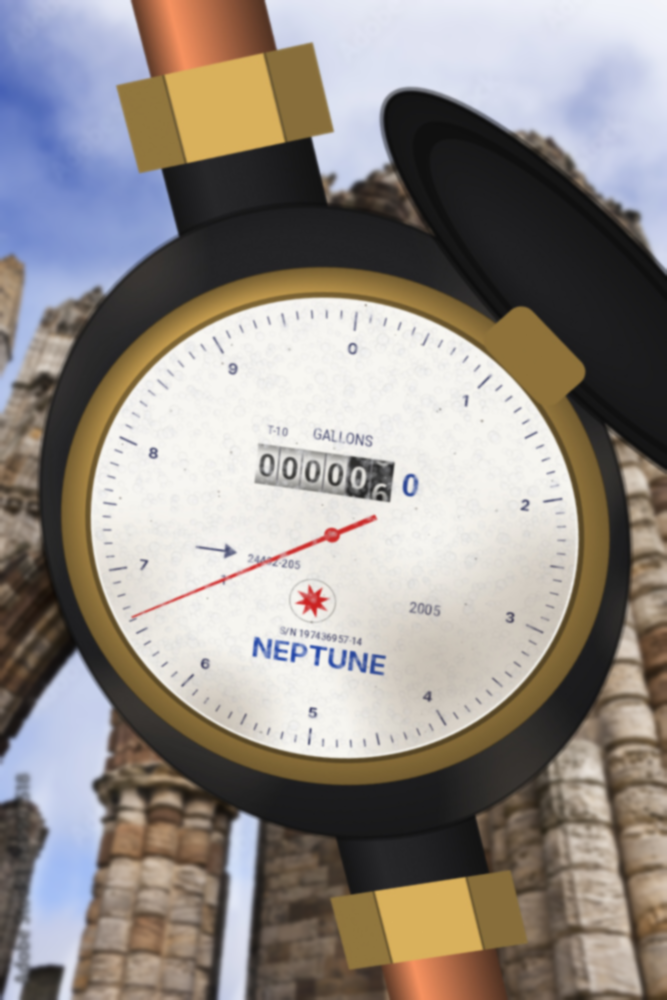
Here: 56.6 gal
